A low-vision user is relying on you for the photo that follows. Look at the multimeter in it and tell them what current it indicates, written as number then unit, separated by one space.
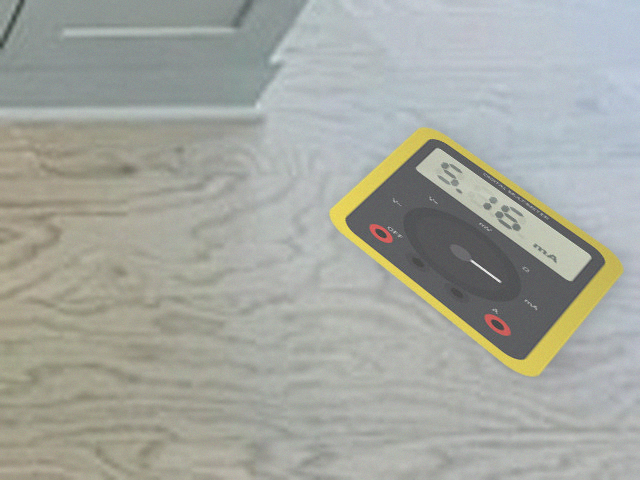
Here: 5.16 mA
